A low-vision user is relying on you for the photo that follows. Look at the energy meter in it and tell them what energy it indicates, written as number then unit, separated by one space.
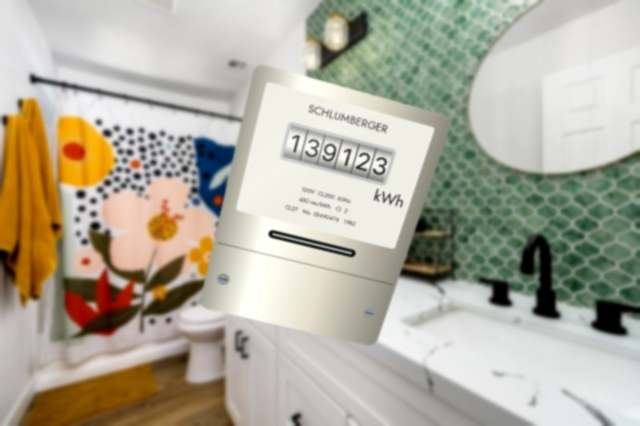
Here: 139123 kWh
